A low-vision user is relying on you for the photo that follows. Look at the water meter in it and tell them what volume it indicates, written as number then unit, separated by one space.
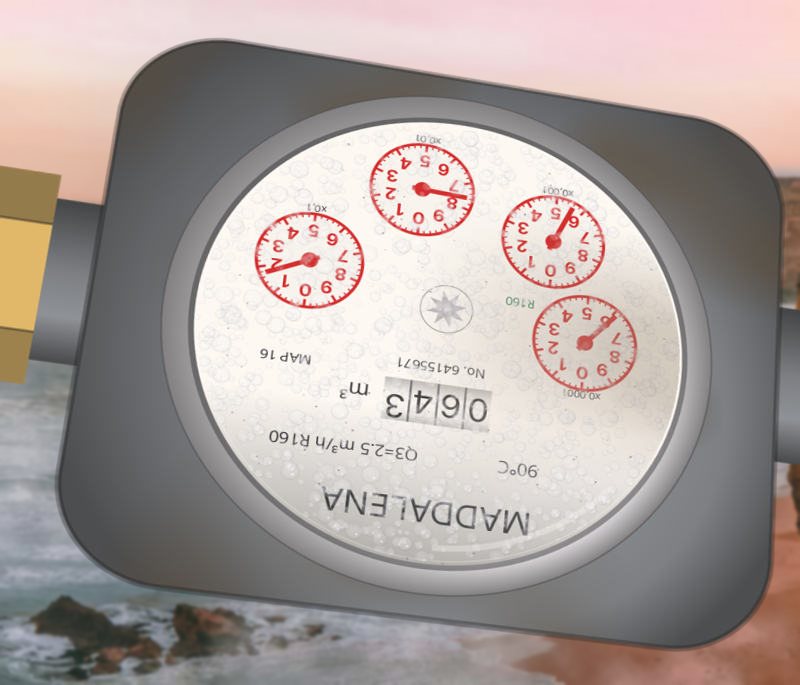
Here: 643.1756 m³
